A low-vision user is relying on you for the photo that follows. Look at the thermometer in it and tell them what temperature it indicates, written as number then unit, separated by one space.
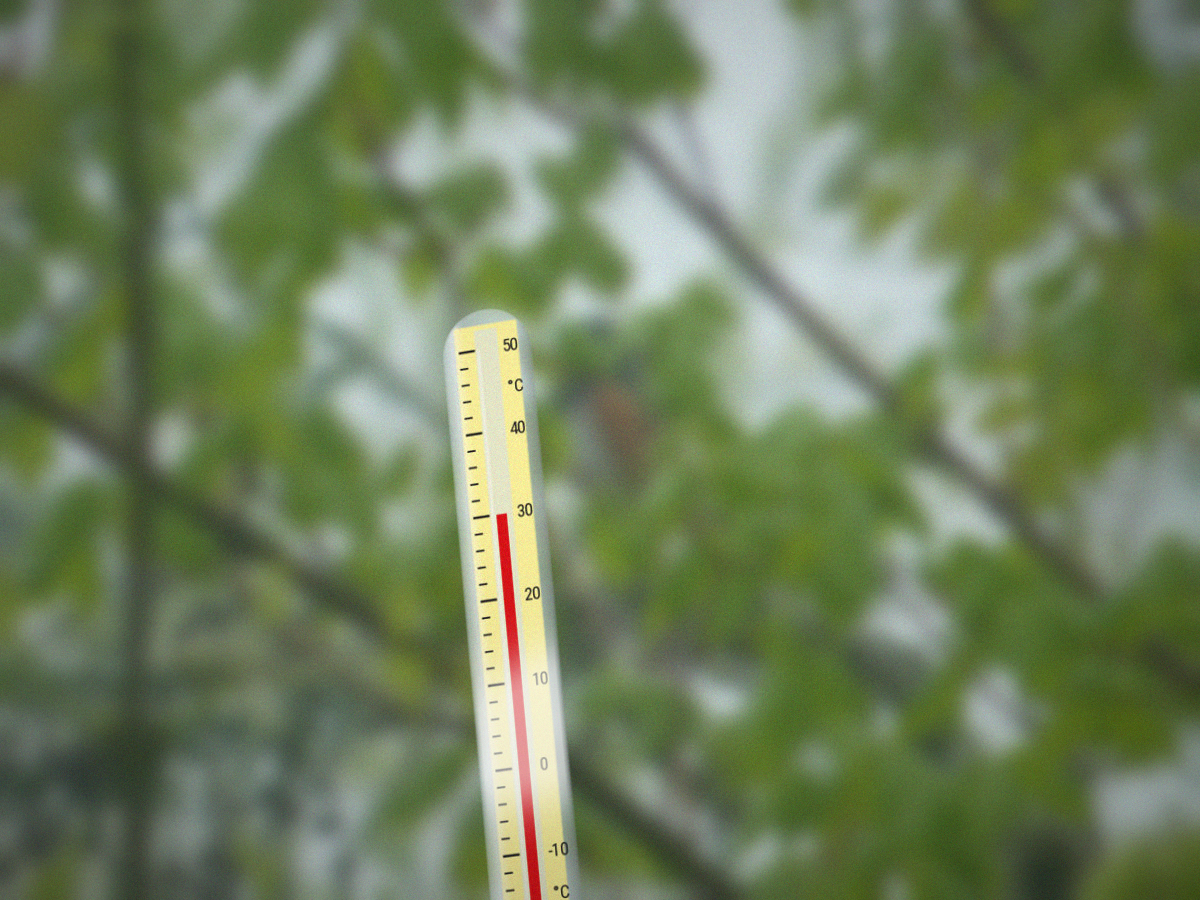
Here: 30 °C
